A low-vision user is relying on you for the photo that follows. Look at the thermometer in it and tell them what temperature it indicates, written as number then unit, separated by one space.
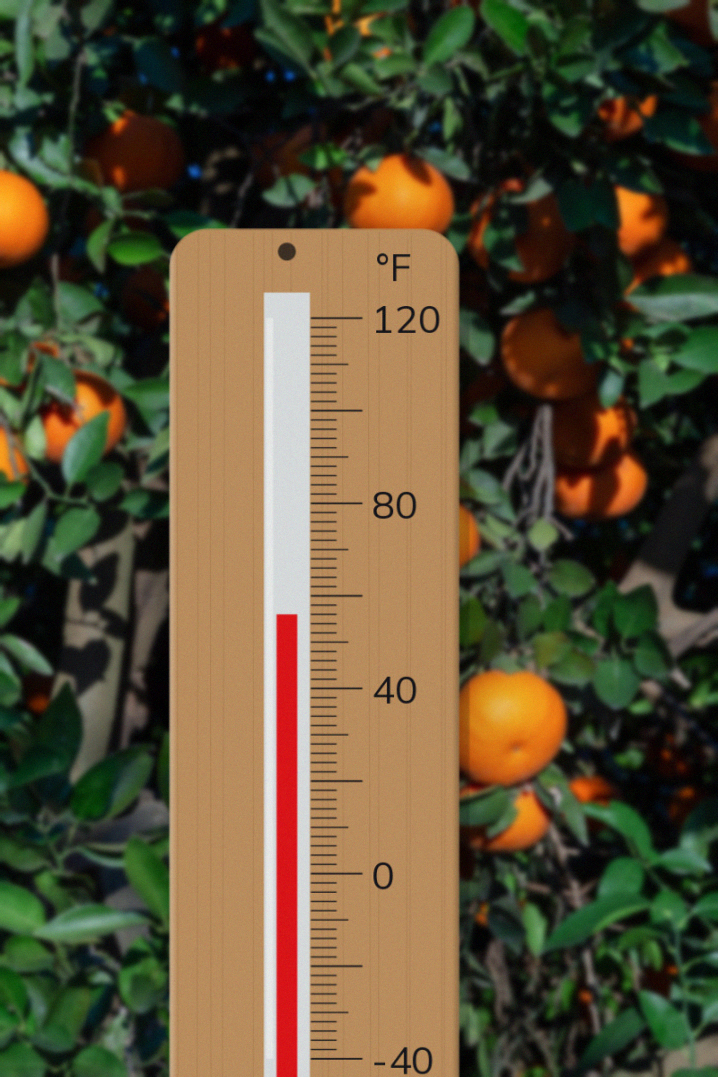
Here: 56 °F
